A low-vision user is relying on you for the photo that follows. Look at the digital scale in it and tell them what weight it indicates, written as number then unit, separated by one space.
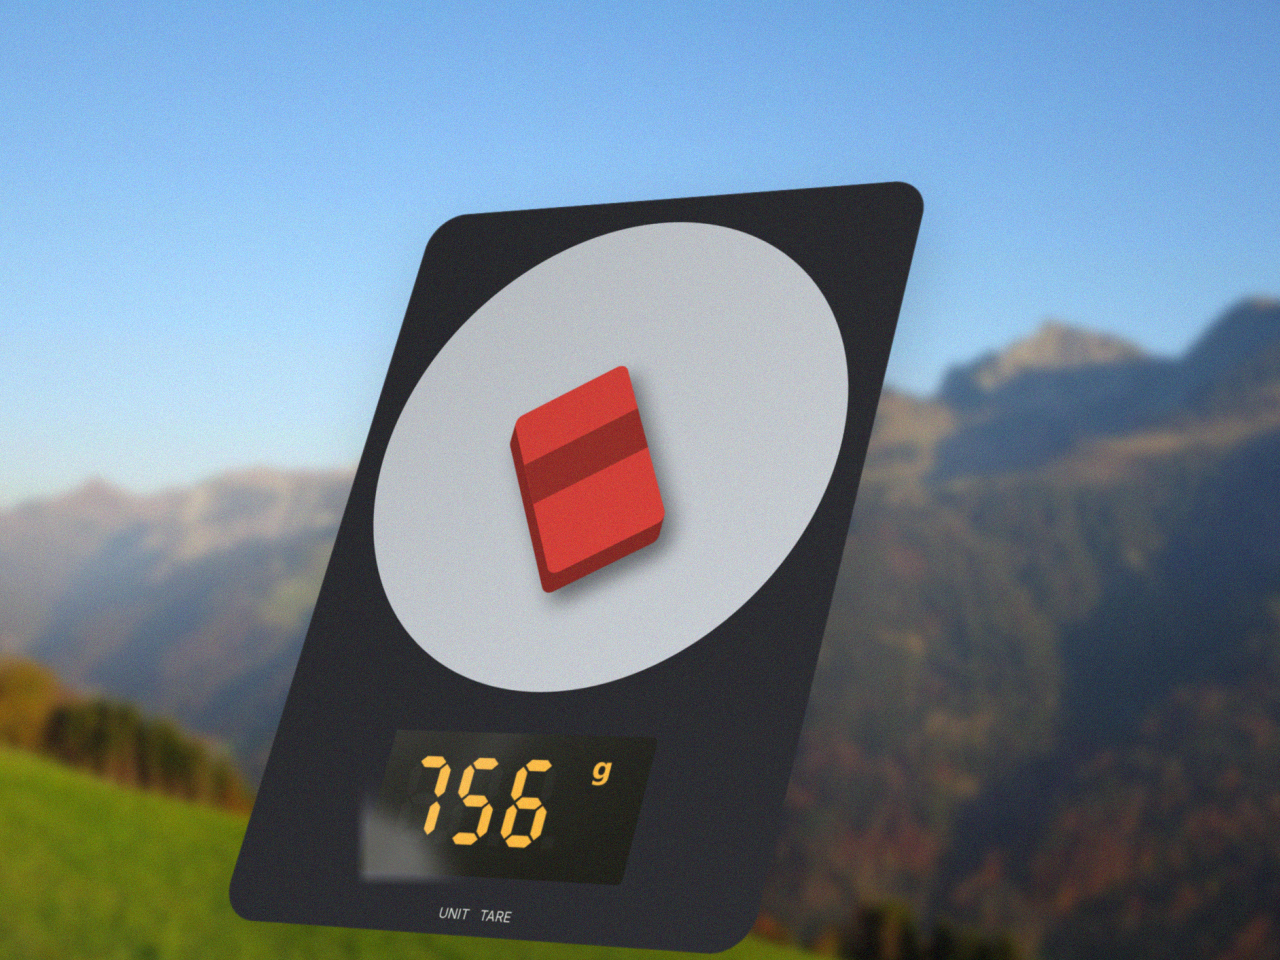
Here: 756 g
